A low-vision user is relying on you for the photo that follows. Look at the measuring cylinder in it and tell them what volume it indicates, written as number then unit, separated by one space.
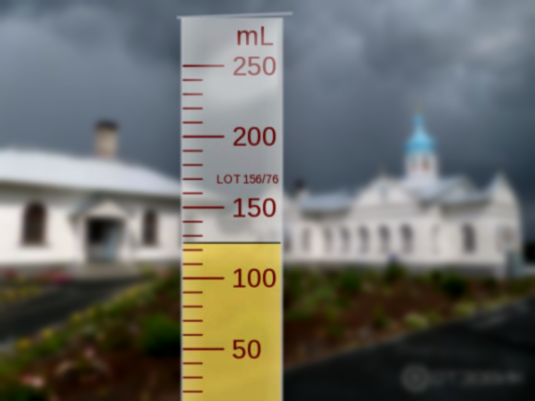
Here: 125 mL
